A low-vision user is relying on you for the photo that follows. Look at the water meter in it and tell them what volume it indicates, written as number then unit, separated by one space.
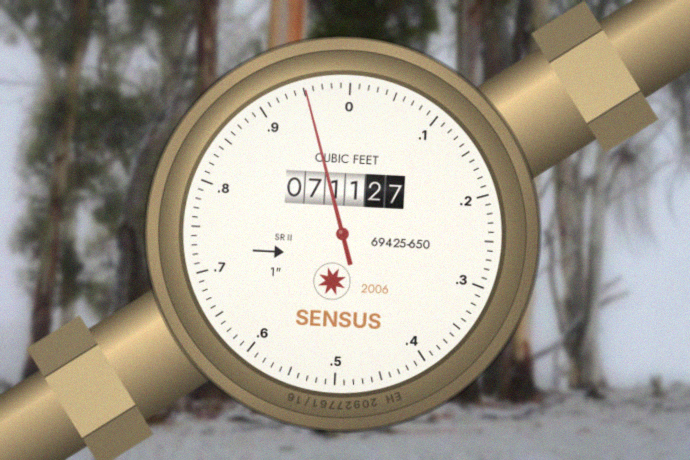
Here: 71126.95 ft³
